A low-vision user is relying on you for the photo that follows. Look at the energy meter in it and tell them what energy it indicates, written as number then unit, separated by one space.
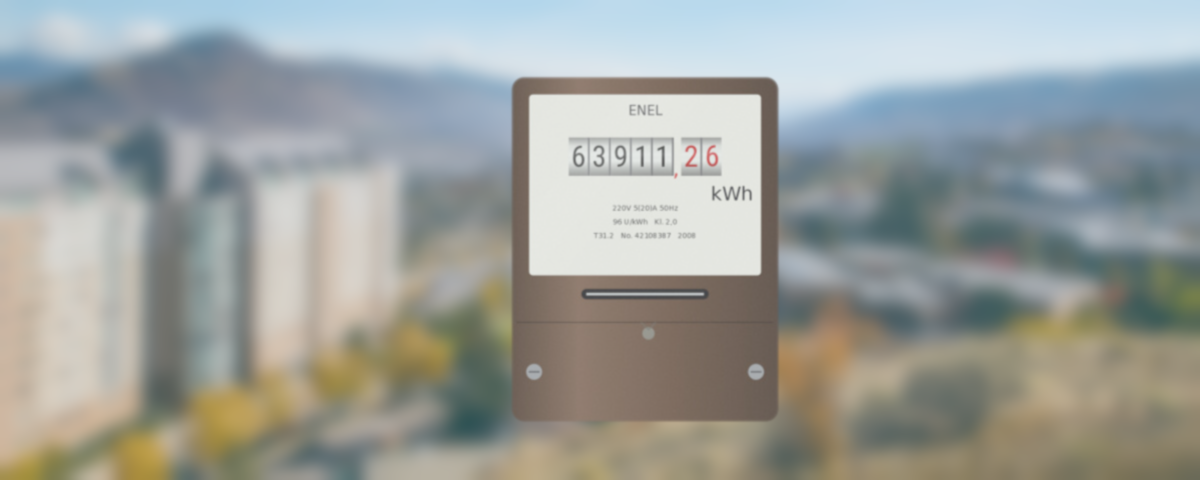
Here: 63911.26 kWh
